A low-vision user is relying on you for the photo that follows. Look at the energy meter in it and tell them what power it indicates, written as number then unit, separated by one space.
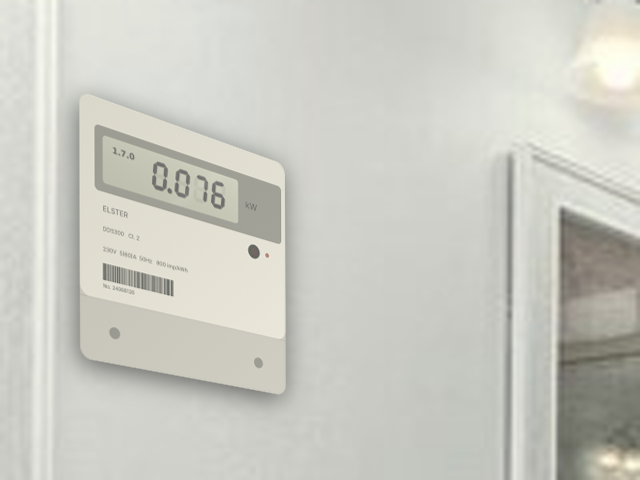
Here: 0.076 kW
